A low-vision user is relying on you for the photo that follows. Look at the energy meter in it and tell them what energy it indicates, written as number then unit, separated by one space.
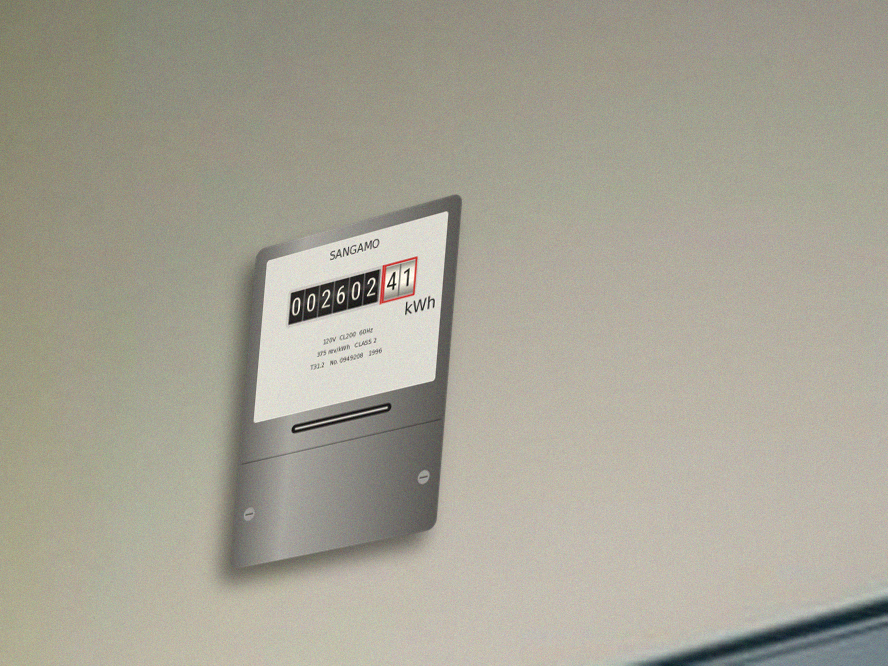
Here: 2602.41 kWh
